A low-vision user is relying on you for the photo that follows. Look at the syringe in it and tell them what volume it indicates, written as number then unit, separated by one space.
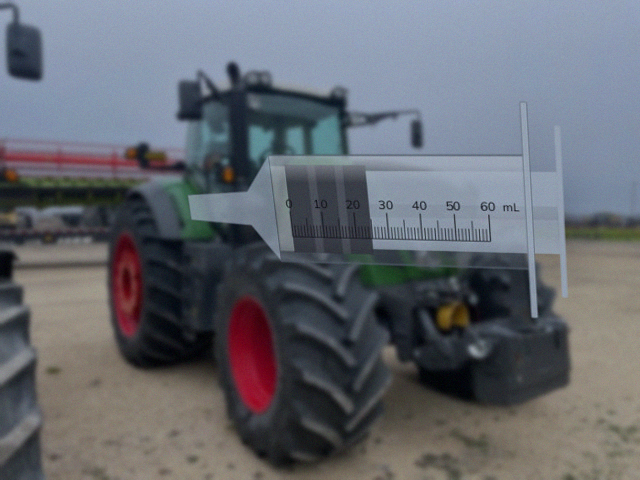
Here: 0 mL
